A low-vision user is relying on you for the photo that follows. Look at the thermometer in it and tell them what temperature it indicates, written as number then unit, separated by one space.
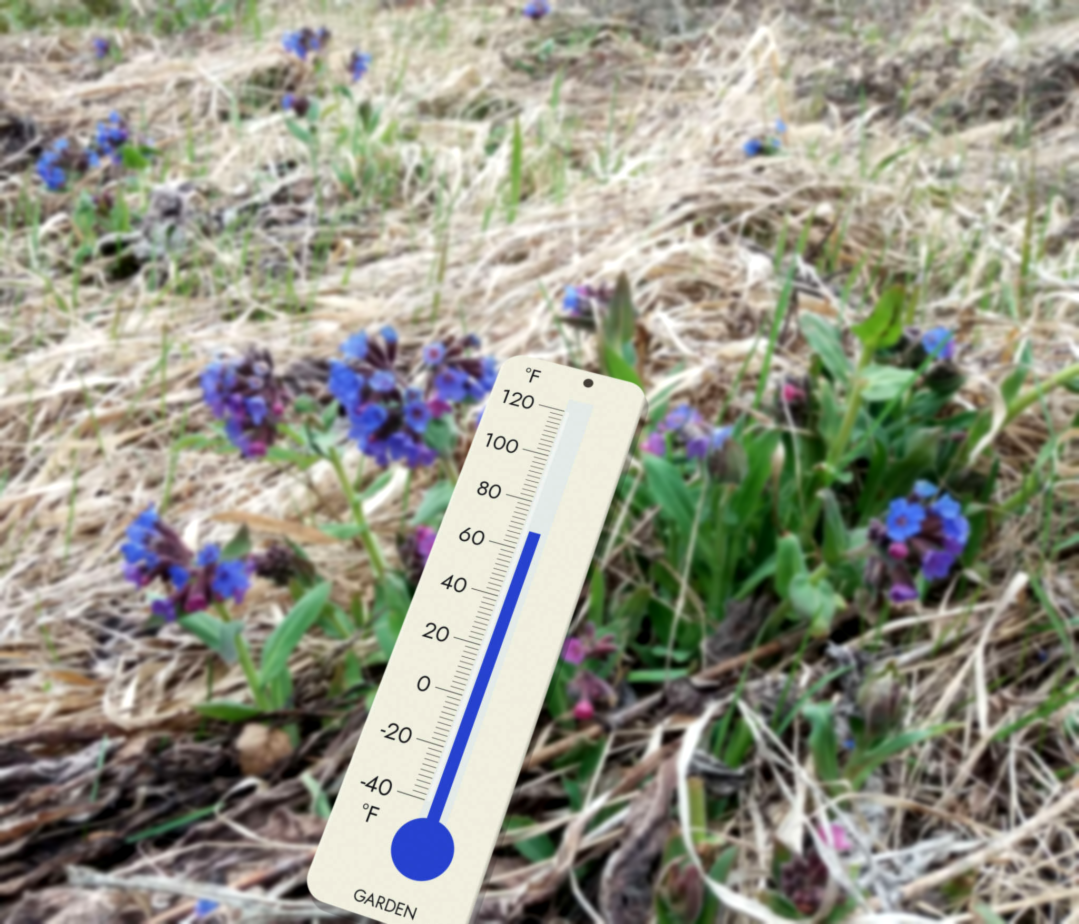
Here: 68 °F
